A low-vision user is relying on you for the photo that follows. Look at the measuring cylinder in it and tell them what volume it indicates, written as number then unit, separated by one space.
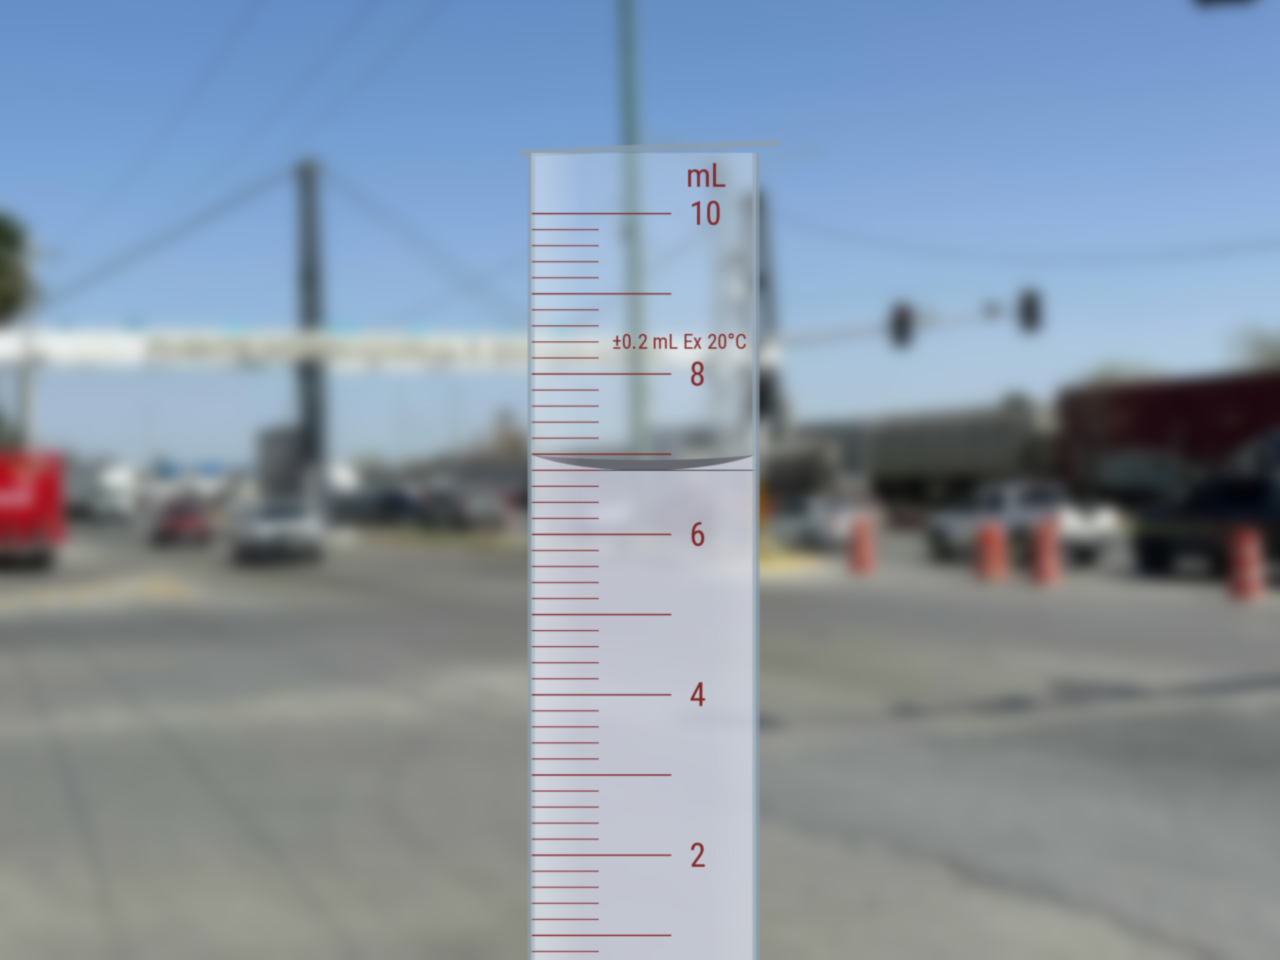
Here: 6.8 mL
